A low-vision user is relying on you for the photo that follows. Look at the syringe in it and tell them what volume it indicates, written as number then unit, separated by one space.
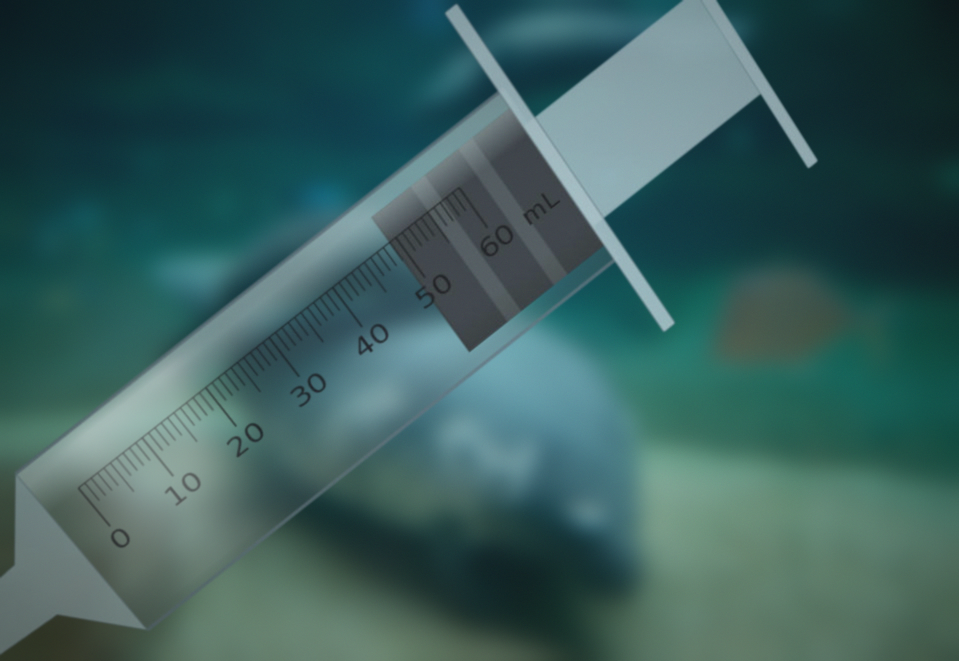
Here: 49 mL
